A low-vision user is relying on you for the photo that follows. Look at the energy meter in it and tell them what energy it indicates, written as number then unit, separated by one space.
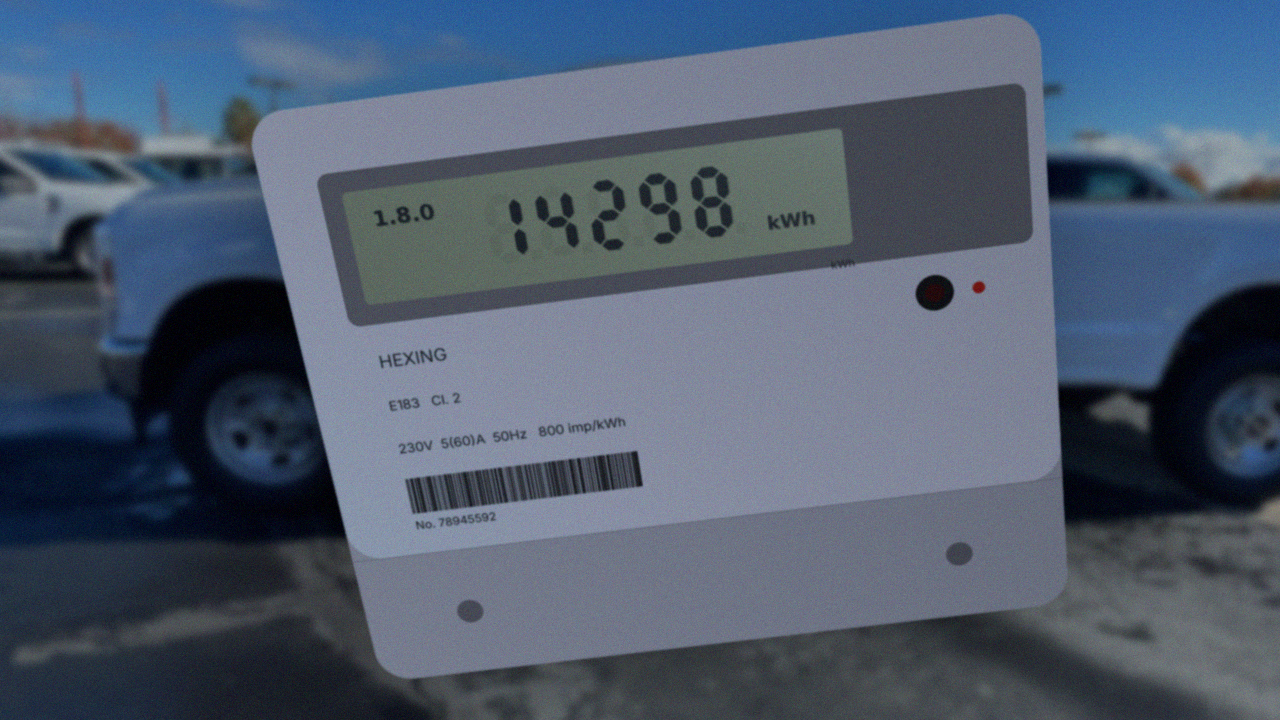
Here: 14298 kWh
